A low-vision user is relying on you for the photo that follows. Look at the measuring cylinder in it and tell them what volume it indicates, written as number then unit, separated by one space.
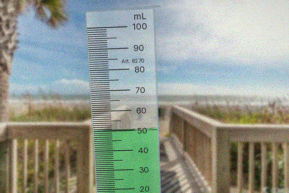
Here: 50 mL
